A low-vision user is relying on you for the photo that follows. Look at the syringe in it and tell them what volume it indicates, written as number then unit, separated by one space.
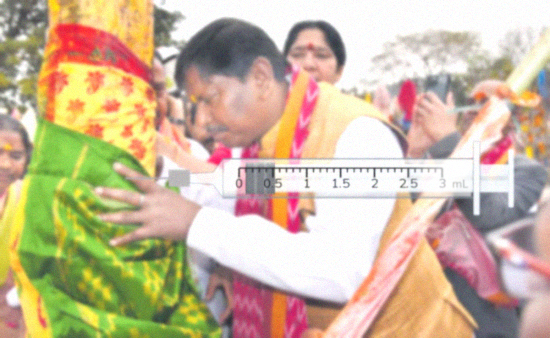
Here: 0.1 mL
